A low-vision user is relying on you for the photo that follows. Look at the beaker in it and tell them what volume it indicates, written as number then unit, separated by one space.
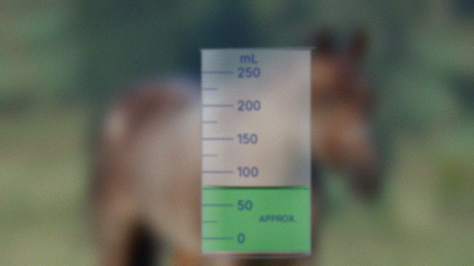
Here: 75 mL
